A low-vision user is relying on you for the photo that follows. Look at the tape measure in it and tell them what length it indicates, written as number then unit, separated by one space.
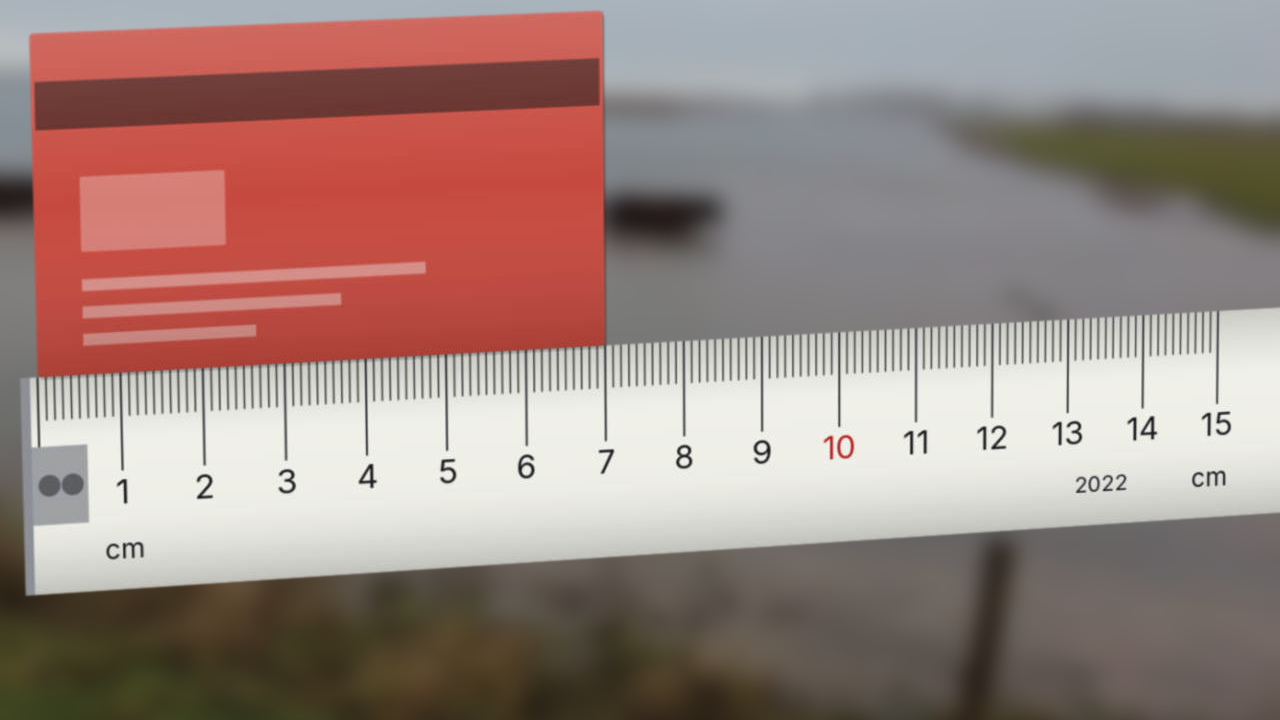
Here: 7 cm
